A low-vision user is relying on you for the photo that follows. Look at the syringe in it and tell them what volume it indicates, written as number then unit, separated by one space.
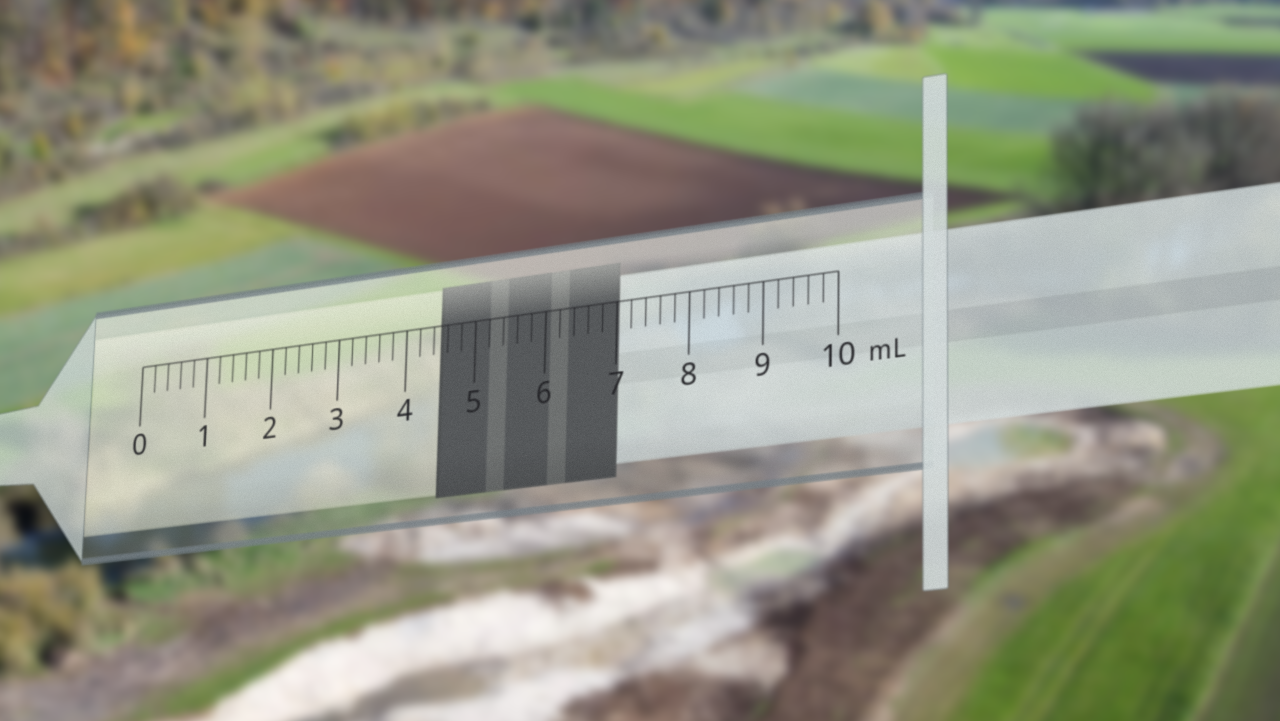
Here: 4.5 mL
